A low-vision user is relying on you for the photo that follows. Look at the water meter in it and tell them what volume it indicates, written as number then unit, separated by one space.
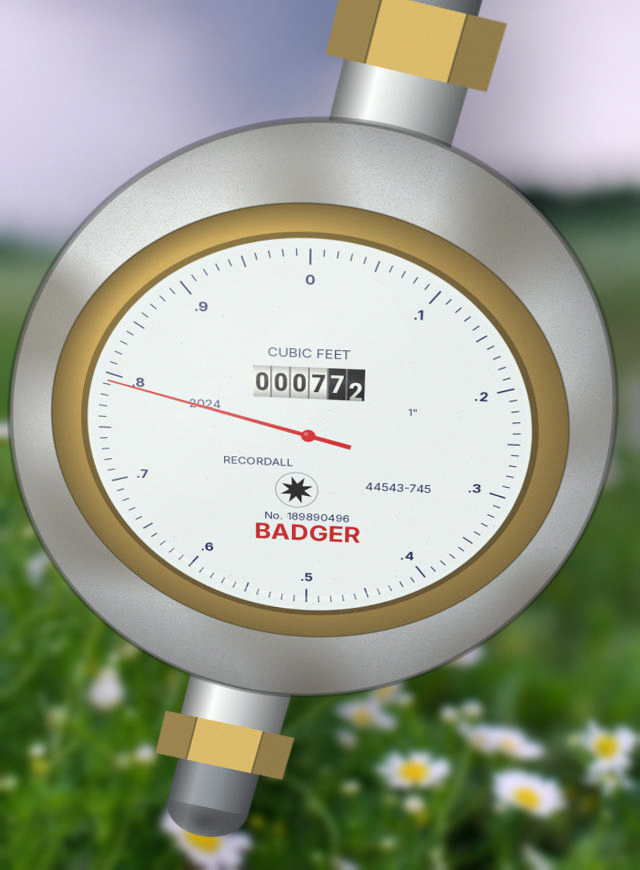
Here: 771.79 ft³
